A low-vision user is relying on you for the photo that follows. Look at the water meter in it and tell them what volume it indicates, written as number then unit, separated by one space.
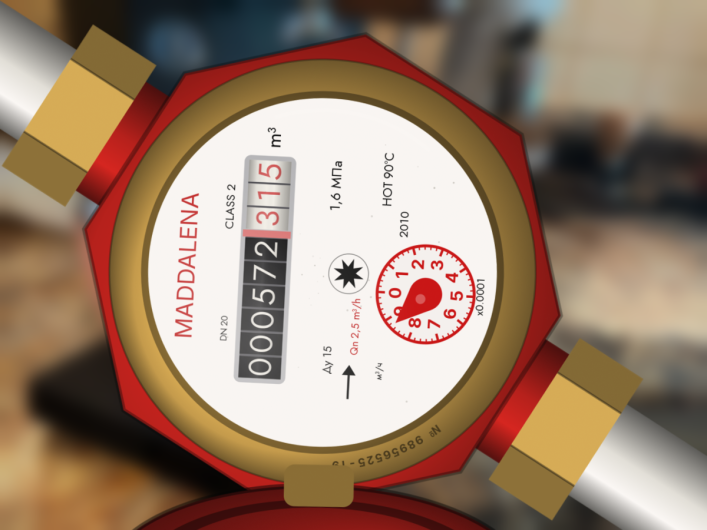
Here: 572.3158 m³
